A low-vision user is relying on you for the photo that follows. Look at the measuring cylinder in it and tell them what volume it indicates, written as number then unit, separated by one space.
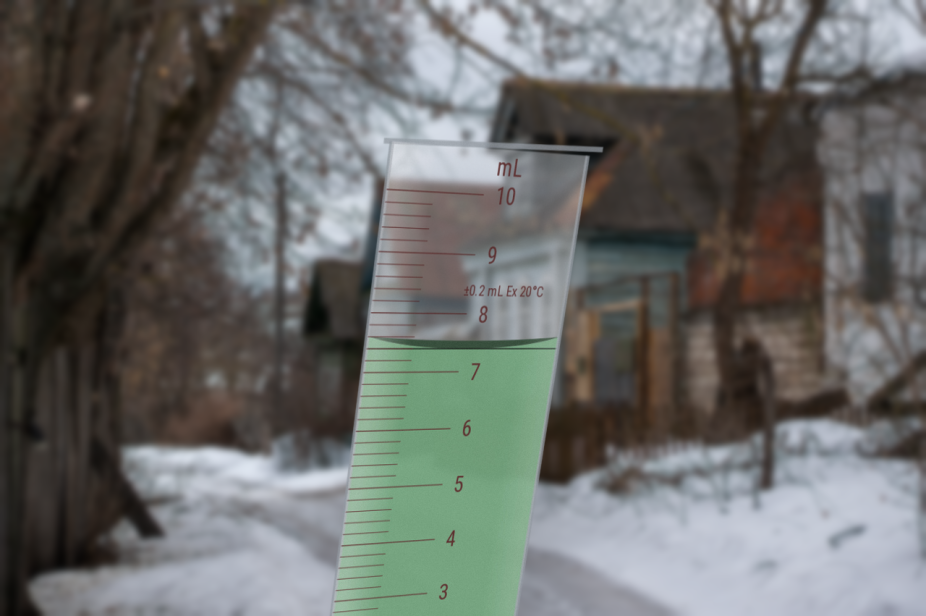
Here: 7.4 mL
